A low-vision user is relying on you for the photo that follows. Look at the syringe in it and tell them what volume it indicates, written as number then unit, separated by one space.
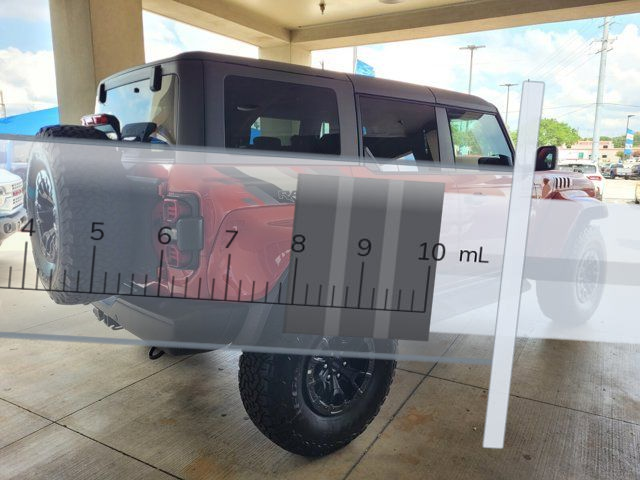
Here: 7.9 mL
